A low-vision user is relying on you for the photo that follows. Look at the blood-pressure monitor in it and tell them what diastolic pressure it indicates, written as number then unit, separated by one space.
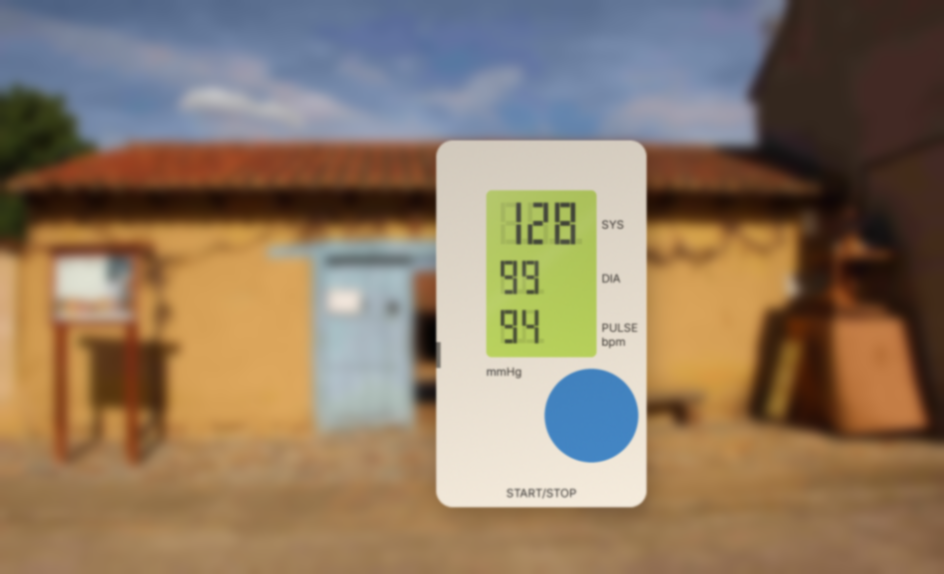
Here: 99 mmHg
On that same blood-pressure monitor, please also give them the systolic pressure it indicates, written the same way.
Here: 128 mmHg
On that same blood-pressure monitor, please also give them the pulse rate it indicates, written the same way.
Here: 94 bpm
